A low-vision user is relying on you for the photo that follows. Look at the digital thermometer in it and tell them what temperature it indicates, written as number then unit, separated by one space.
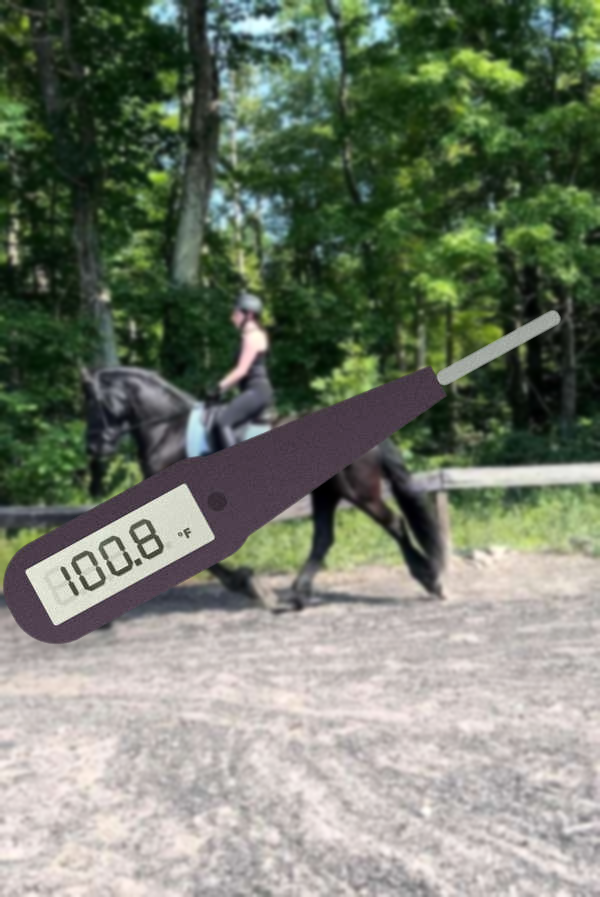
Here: 100.8 °F
